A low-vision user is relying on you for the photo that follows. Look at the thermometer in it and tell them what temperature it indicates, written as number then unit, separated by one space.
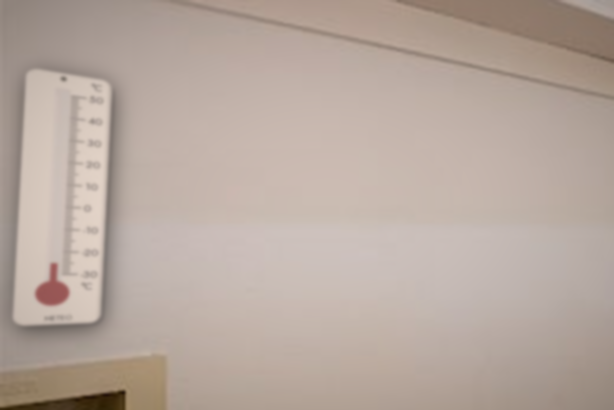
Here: -25 °C
